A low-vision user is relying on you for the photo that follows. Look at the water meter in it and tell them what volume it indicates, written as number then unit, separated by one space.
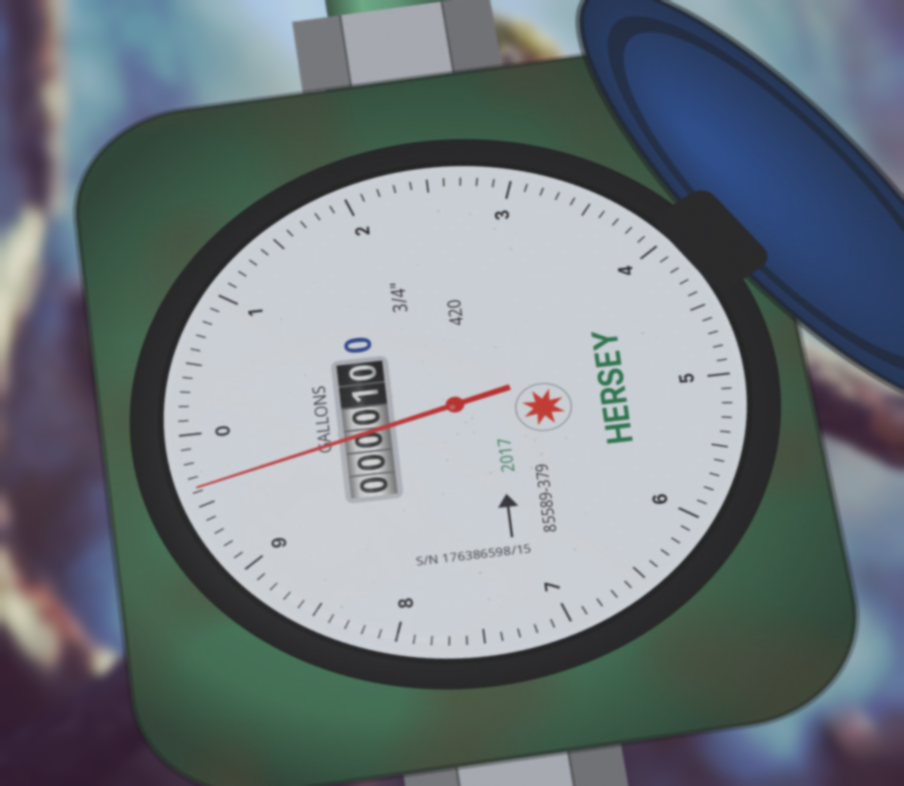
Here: 99.6 gal
